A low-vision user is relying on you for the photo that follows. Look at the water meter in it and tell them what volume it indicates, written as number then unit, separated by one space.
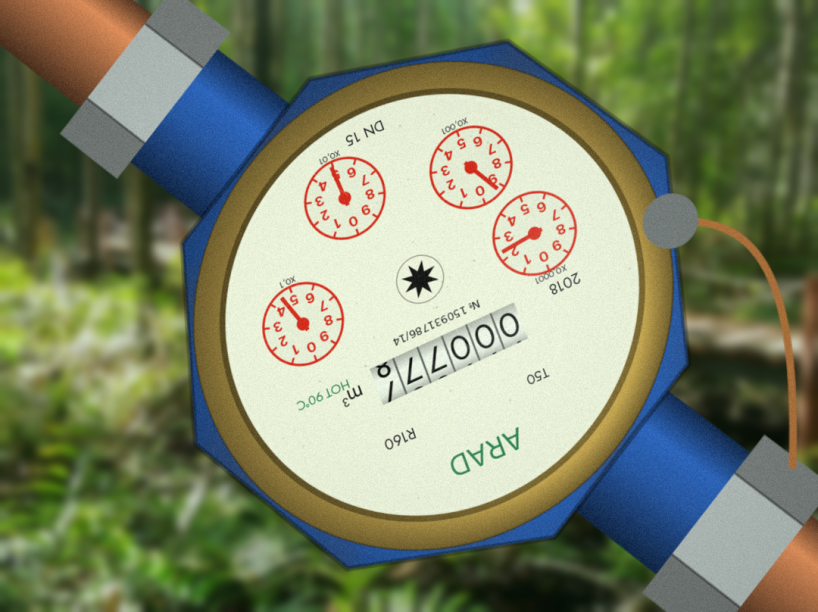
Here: 777.4492 m³
